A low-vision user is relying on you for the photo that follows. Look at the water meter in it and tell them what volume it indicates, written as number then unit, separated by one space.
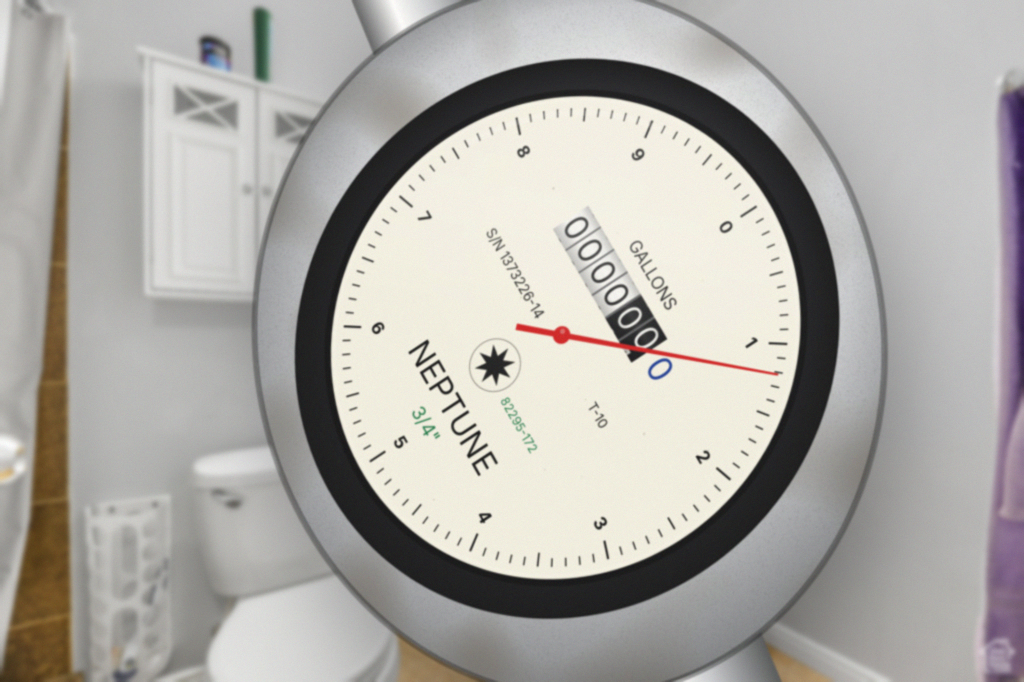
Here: 1.2 gal
